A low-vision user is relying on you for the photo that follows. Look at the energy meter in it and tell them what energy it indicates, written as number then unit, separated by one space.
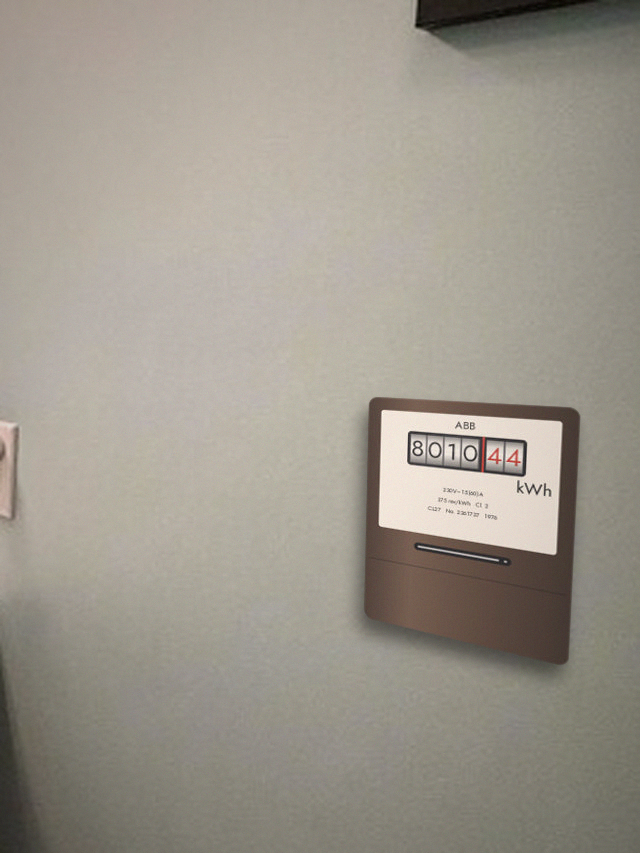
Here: 8010.44 kWh
